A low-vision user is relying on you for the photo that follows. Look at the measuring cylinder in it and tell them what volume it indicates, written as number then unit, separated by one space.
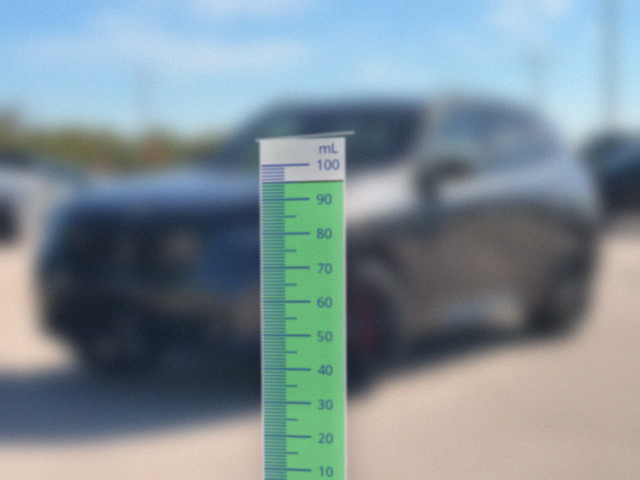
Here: 95 mL
